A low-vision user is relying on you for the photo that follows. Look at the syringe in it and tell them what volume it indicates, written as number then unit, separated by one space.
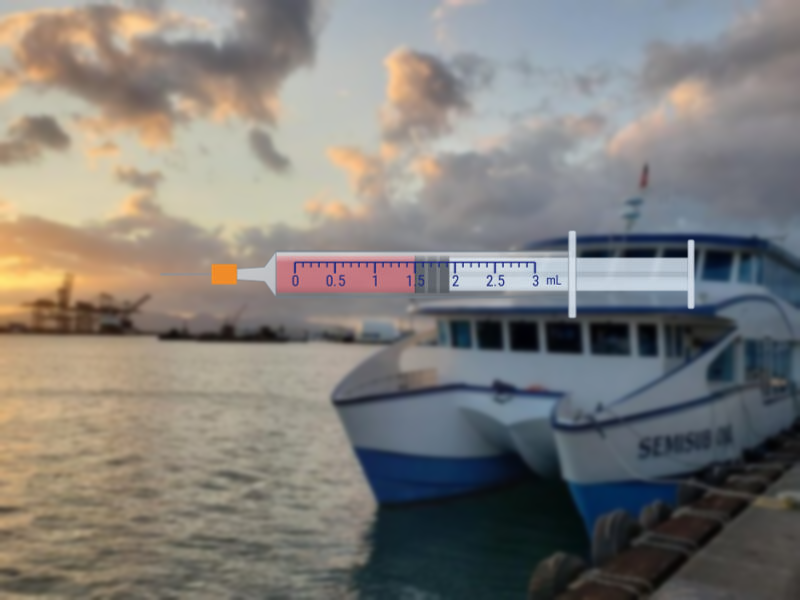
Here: 1.5 mL
